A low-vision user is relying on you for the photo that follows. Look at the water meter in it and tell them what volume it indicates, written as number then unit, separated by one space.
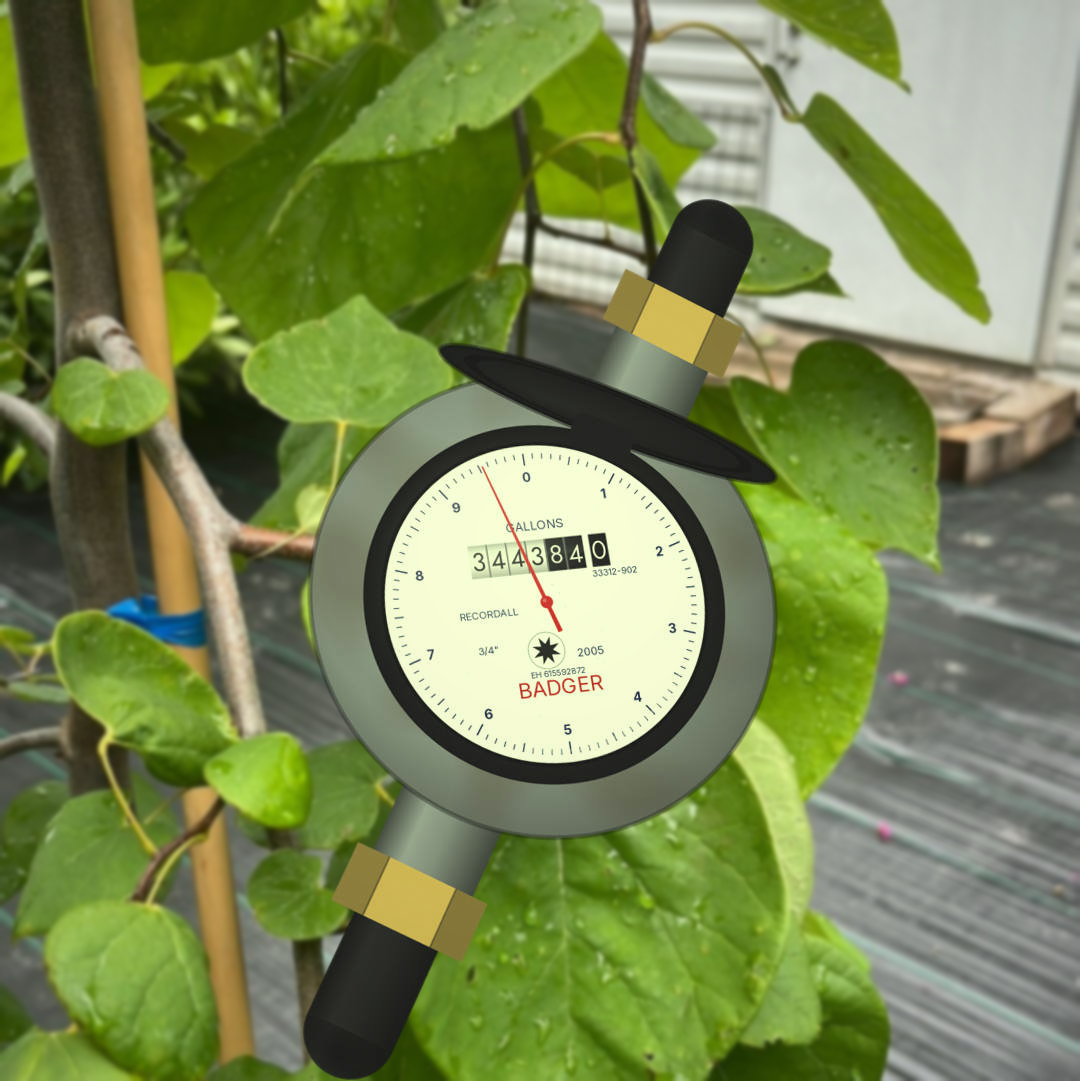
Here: 3443839.5 gal
